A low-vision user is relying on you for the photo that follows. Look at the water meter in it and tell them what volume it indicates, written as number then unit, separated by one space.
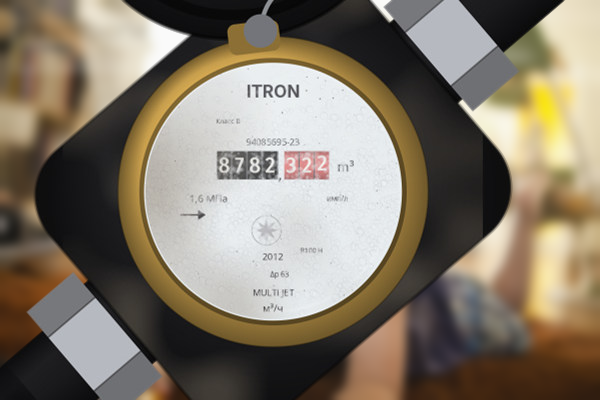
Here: 8782.322 m³
